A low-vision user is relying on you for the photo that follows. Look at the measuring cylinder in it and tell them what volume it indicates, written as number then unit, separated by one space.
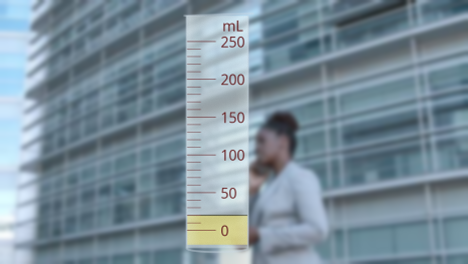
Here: 20 mL
